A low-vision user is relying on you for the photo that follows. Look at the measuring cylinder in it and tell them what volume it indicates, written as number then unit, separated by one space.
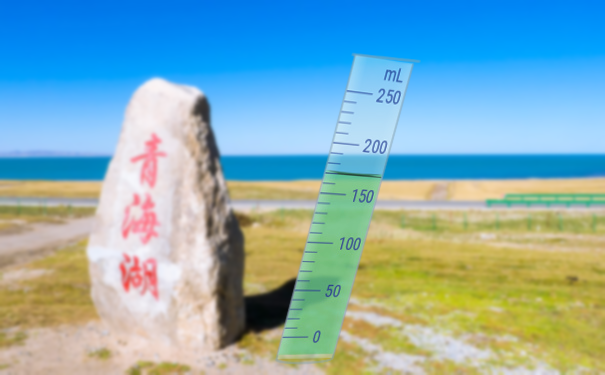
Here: 170 mL
